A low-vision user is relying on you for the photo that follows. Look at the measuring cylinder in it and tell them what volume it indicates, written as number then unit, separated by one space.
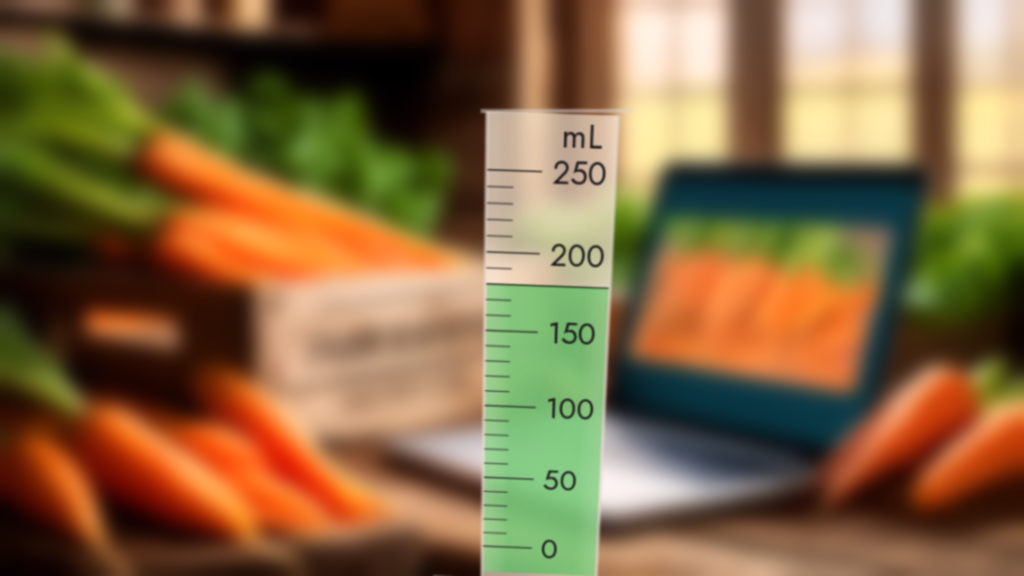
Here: 180 mL
